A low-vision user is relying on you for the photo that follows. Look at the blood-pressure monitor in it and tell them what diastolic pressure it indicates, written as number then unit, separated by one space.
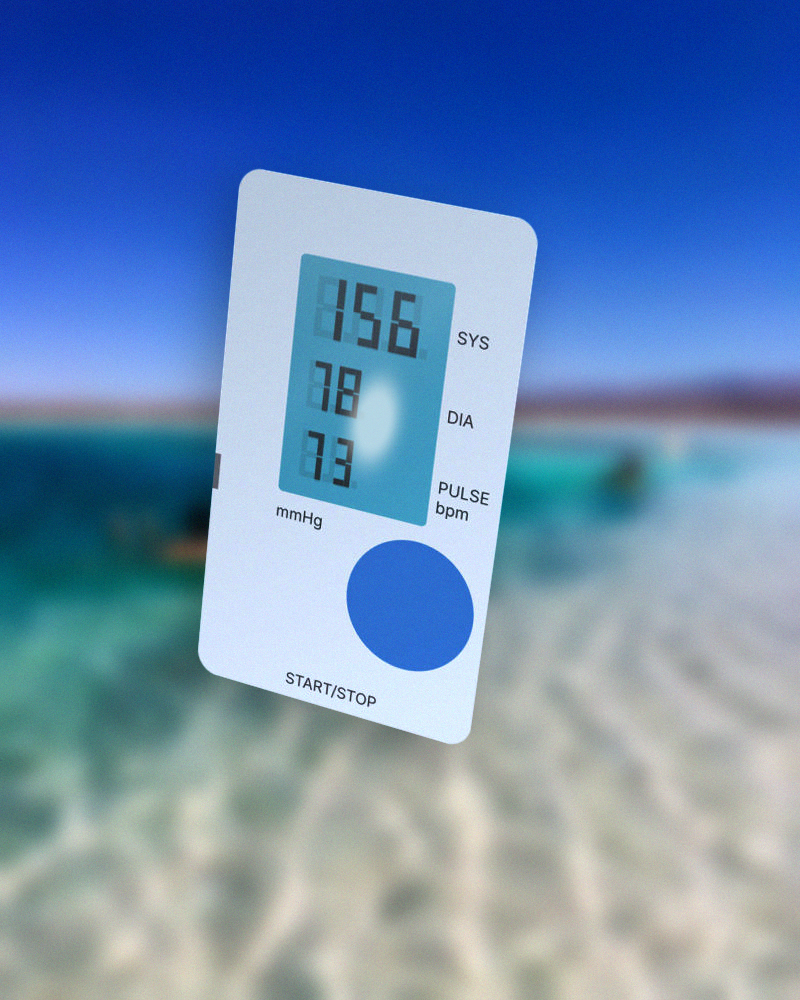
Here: 78 mmHg
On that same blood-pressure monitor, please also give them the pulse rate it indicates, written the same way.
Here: 73 bpm
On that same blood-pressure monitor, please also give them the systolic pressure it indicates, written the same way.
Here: 156 mmHg
